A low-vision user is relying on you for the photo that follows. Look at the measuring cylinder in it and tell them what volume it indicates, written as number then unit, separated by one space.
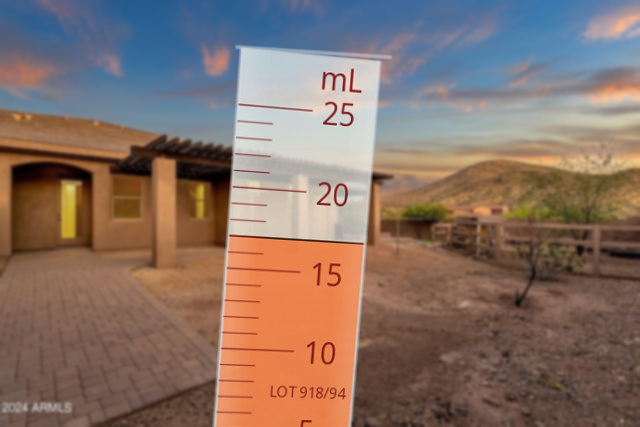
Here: 17 mL
